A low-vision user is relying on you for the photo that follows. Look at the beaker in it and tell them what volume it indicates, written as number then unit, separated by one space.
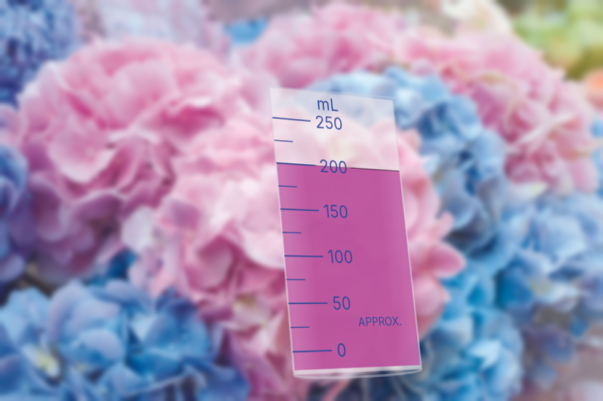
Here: 200 mL
